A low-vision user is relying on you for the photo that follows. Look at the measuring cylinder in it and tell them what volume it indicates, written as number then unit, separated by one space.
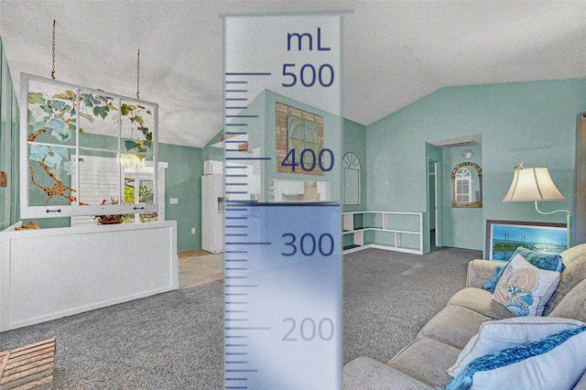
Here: 345 mL
